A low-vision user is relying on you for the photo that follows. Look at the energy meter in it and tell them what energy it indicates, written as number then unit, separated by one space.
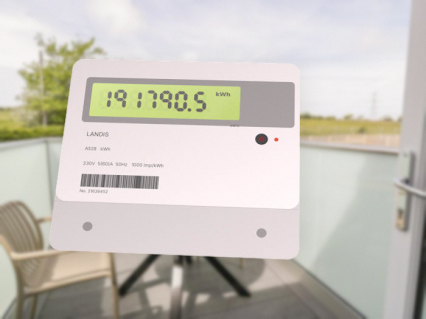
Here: 191790.5 kWh
